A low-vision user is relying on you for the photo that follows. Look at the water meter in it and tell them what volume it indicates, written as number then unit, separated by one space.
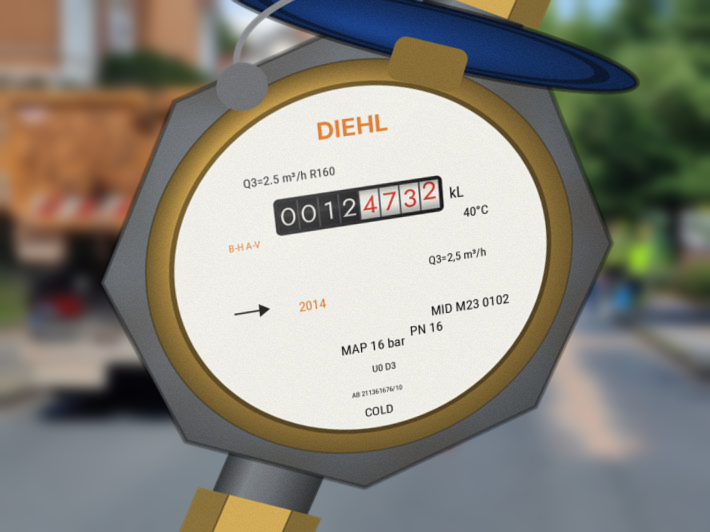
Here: 12.4732 kL
